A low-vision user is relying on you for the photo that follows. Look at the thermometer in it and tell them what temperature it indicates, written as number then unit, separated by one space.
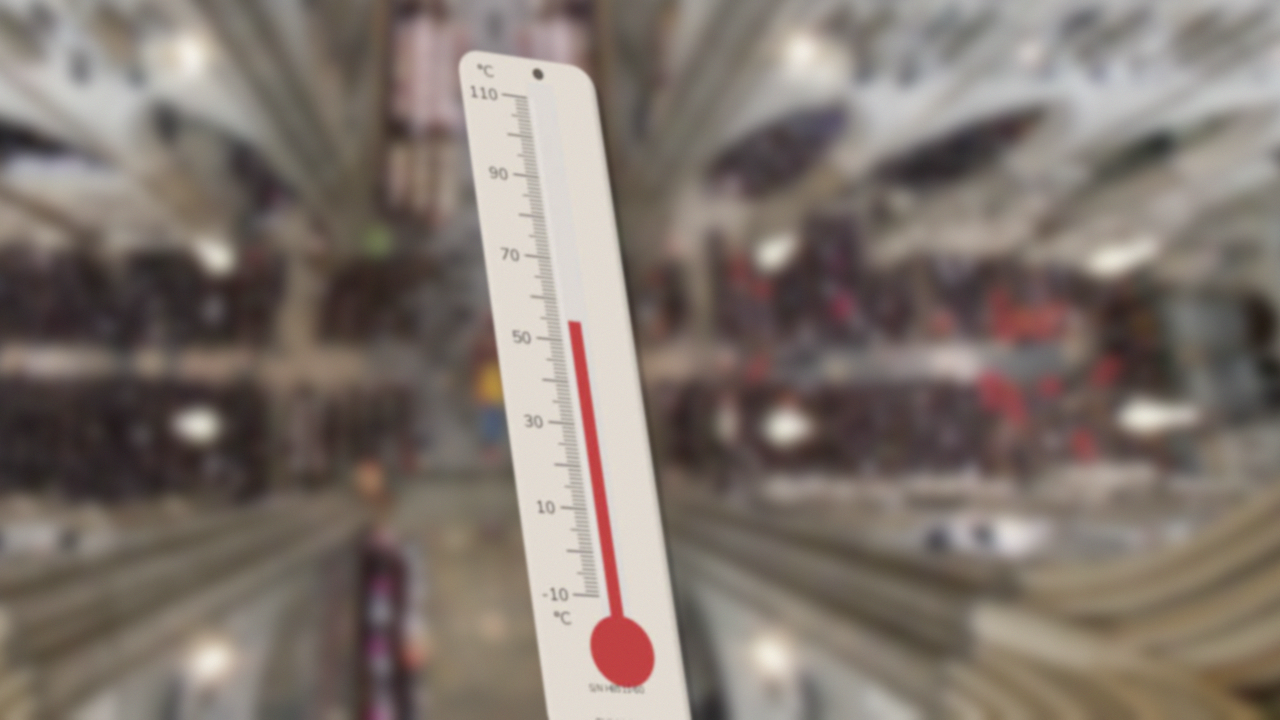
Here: 55 °C
